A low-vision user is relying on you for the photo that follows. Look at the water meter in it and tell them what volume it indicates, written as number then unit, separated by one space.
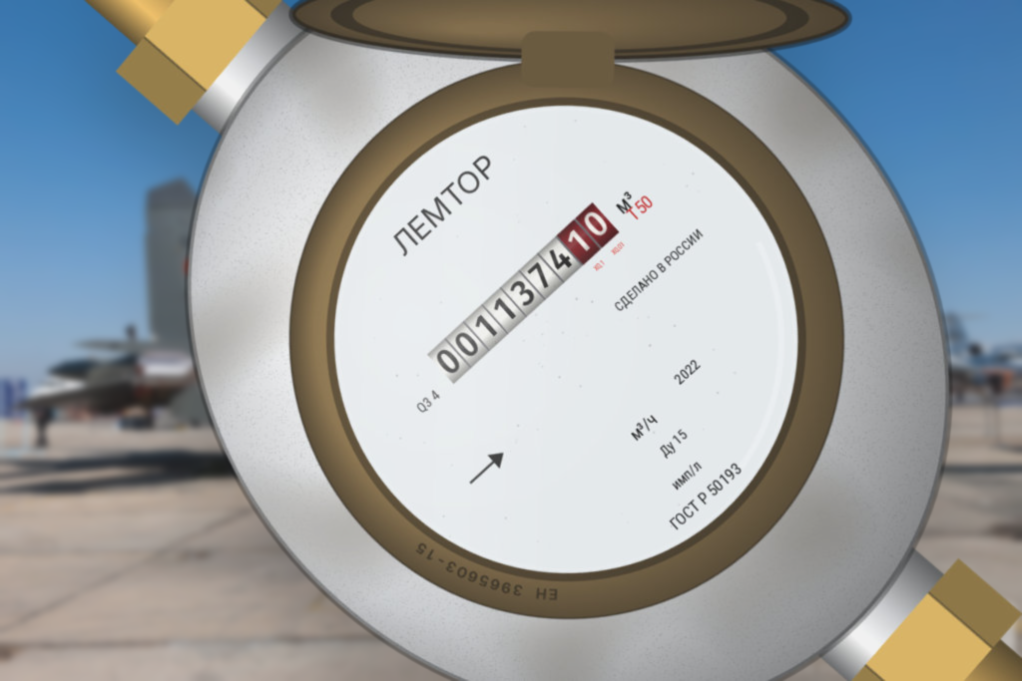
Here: 11374.10 m³
